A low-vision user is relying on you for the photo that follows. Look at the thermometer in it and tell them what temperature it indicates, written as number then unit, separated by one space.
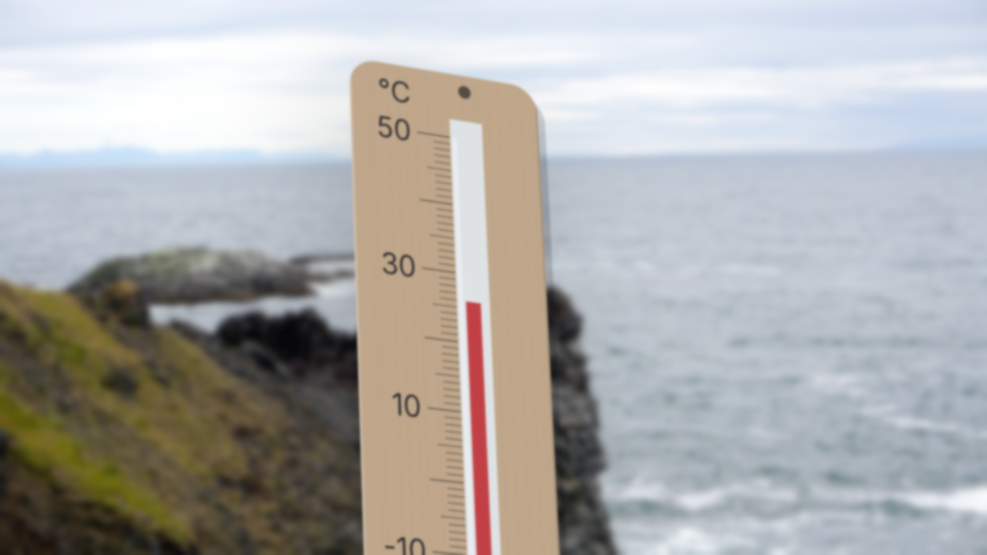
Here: 26 °C
